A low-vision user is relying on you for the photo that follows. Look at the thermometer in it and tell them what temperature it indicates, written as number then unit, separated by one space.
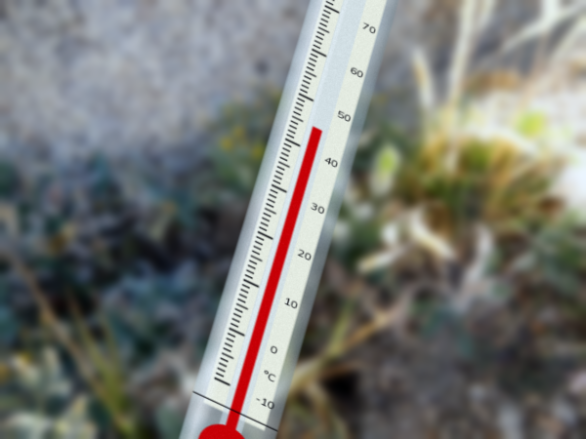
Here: 45 °C
